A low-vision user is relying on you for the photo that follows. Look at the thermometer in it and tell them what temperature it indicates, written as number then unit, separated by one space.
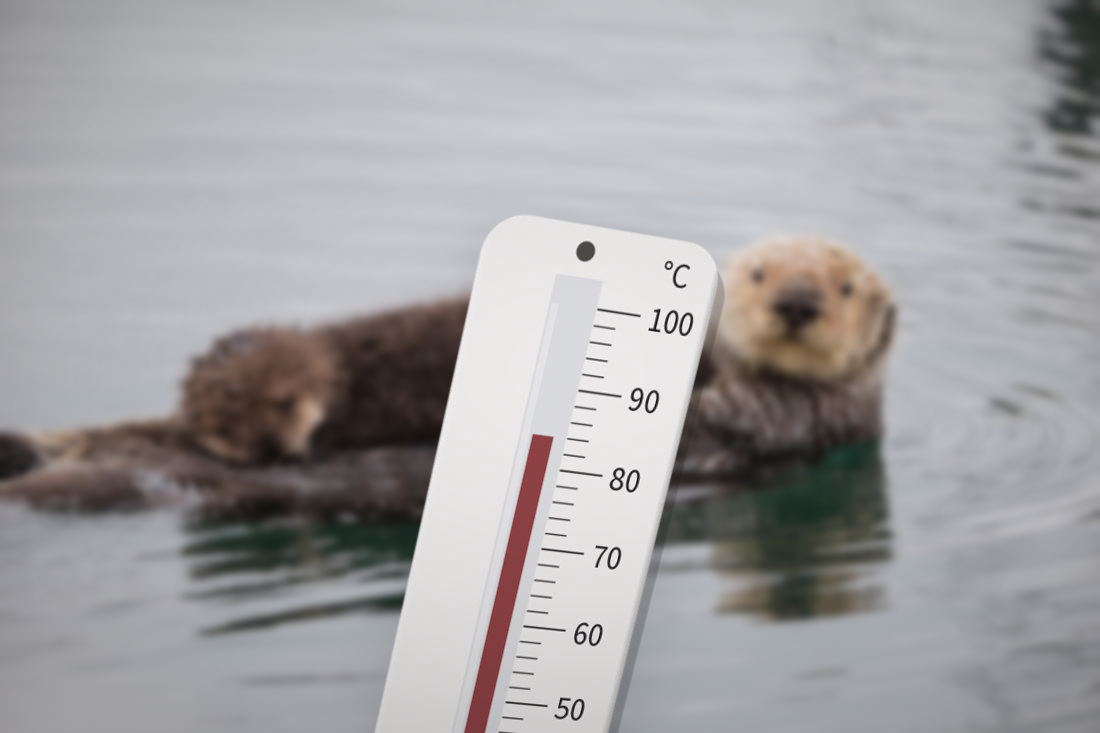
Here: 84 °C
